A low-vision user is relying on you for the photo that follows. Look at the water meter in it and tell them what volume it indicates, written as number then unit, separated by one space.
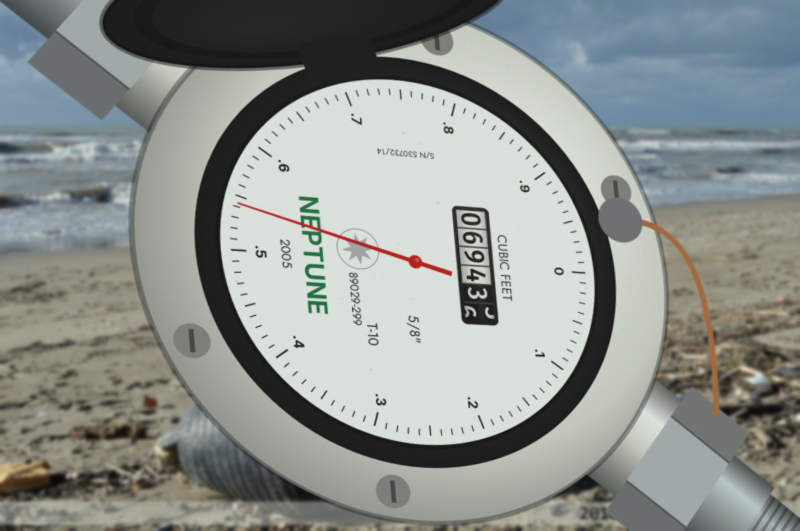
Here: 69435.54 ft³
